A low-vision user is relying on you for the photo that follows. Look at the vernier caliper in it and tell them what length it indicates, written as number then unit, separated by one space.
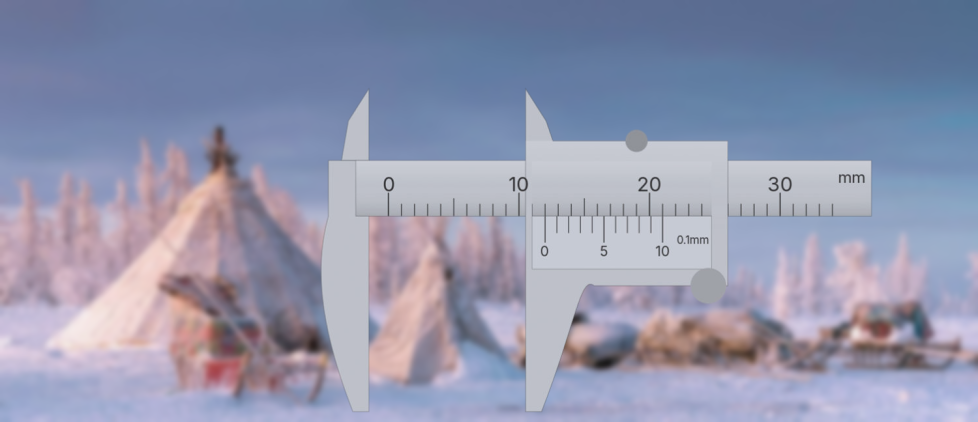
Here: 12.0 mm
